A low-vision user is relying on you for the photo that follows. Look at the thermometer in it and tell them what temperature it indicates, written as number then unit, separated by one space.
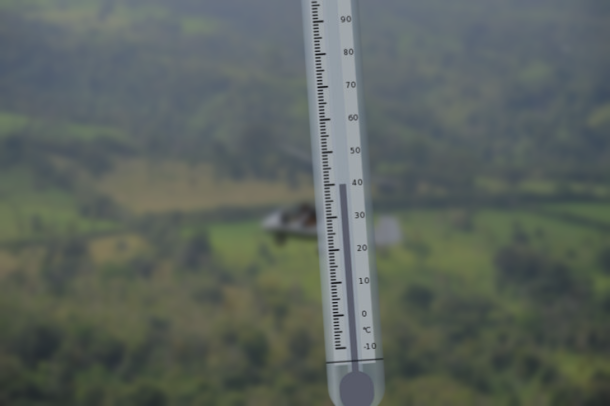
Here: 40 °C
